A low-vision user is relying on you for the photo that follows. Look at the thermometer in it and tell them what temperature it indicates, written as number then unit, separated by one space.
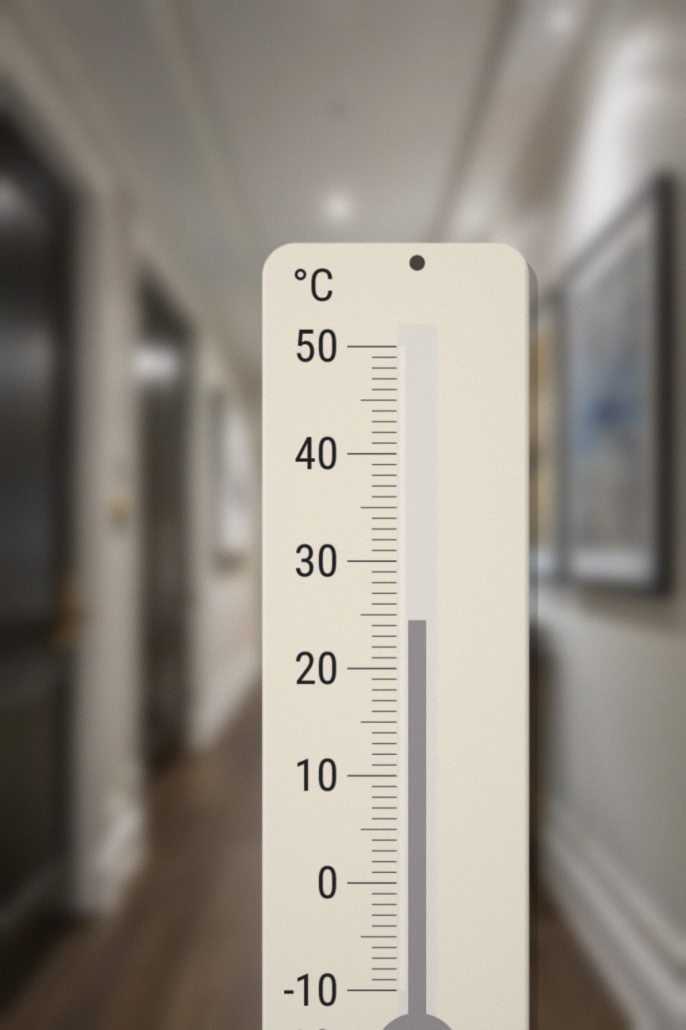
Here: 24.5 °C
